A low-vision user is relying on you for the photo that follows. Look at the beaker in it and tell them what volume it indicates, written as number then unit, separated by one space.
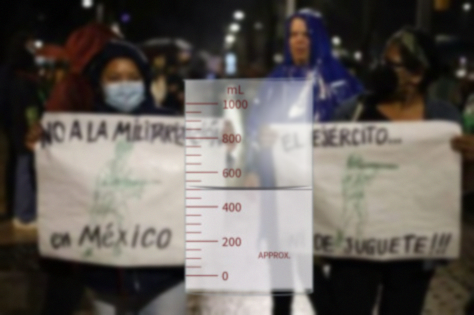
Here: 500 mL
